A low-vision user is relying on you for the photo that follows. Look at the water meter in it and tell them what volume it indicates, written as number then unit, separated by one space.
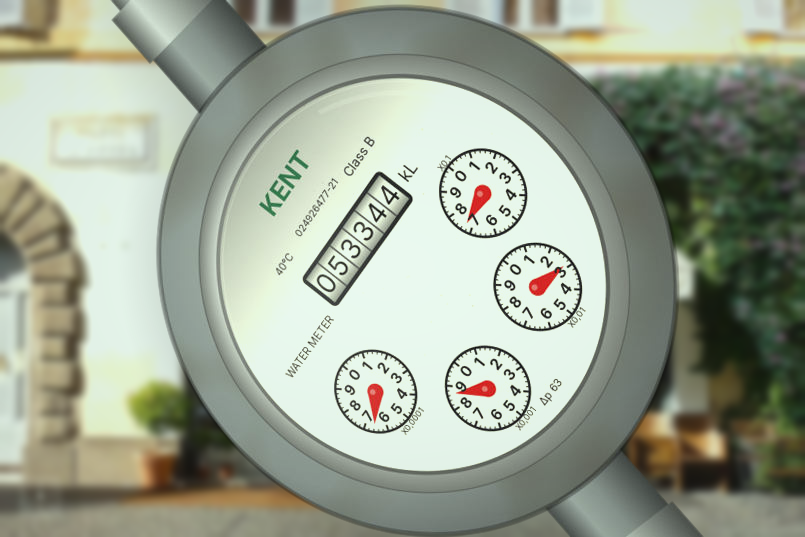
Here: 53344.7286 kL
